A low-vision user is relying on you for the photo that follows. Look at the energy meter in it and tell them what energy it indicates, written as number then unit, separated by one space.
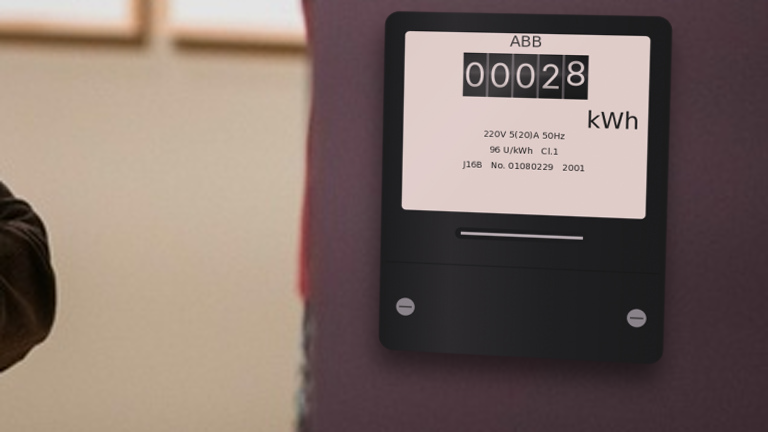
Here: 28 kWh
